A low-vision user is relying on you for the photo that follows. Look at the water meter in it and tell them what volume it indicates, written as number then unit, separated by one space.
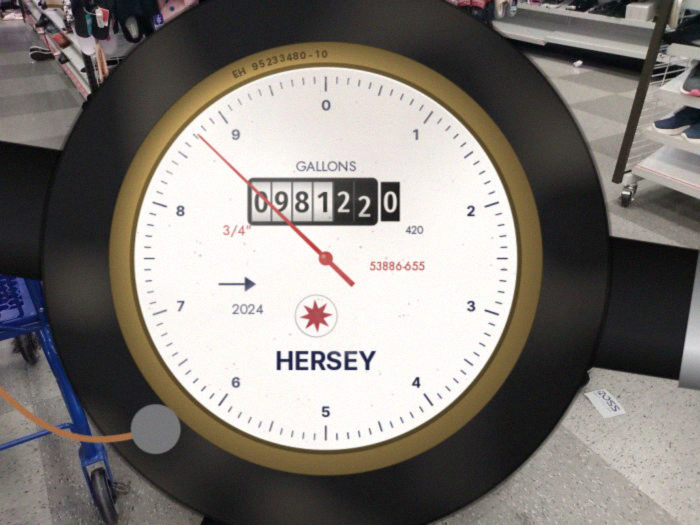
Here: 981218.7 gal
